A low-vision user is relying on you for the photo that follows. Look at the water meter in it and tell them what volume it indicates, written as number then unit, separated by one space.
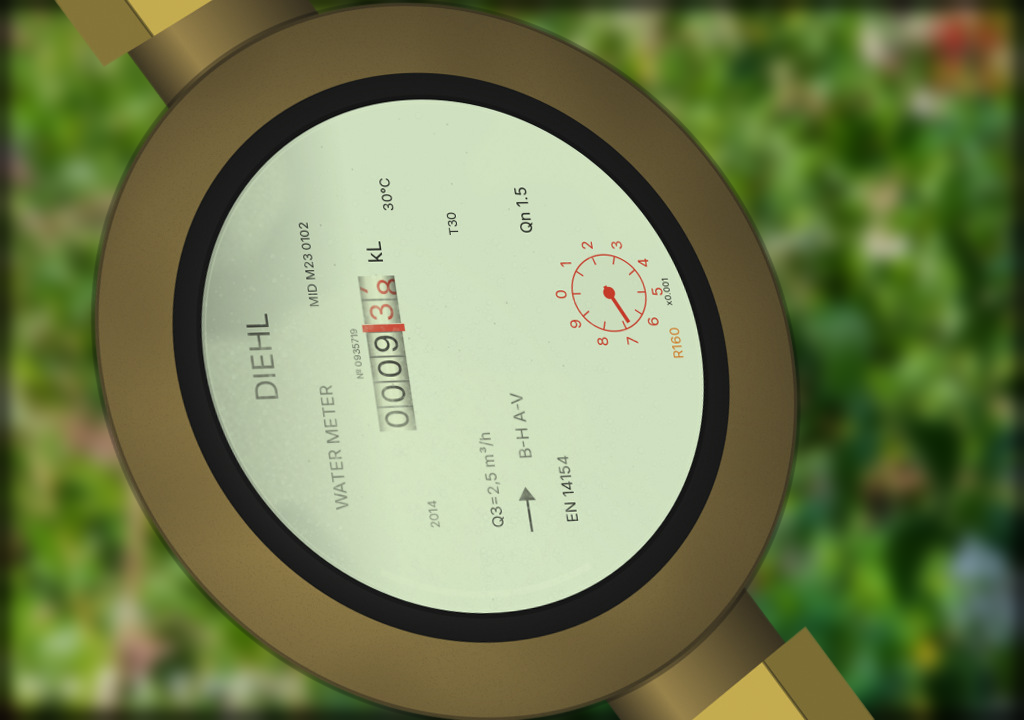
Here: 9.376 kL
